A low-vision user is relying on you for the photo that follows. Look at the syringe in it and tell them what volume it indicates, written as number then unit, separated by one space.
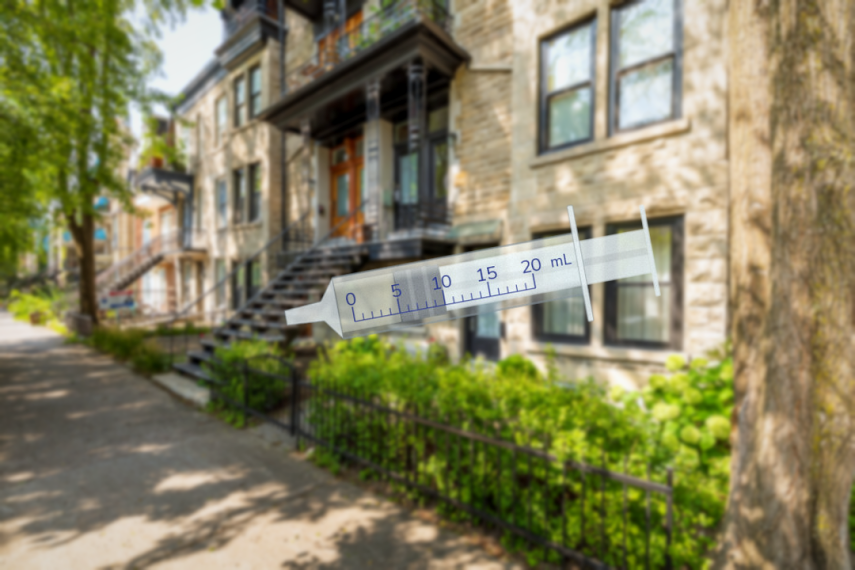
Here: 5 mL
